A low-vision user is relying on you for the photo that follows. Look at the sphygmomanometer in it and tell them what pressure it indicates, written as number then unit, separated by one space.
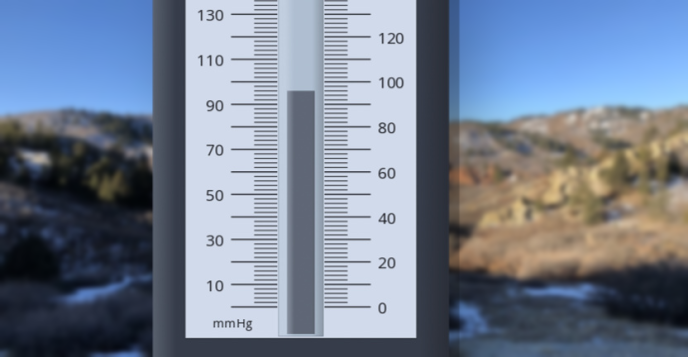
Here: 96 mmHg
